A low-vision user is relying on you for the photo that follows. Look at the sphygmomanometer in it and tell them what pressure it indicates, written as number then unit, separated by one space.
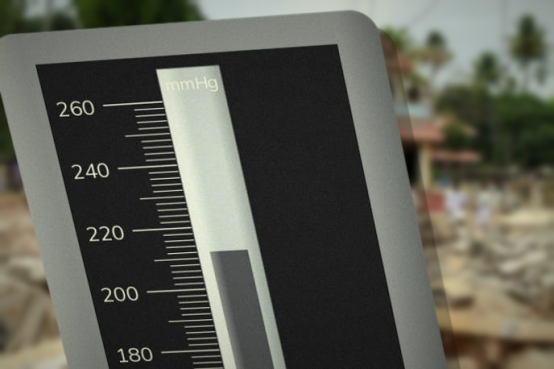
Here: 212 mmHg
